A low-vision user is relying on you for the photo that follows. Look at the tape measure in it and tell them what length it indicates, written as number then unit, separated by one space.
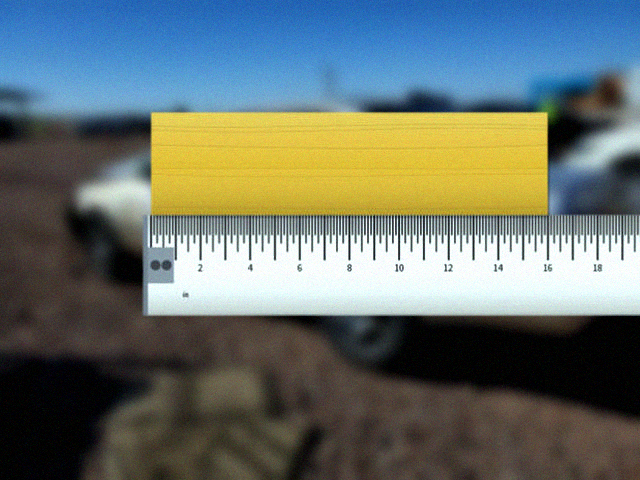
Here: 16 in
